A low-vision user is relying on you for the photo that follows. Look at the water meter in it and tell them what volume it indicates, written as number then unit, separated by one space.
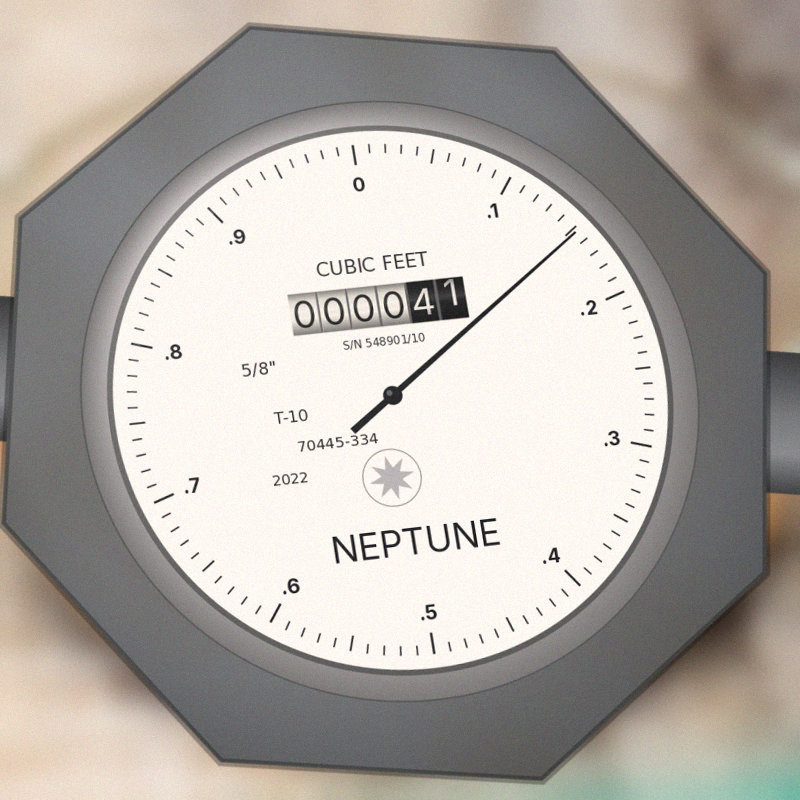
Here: 41.15 ft³
